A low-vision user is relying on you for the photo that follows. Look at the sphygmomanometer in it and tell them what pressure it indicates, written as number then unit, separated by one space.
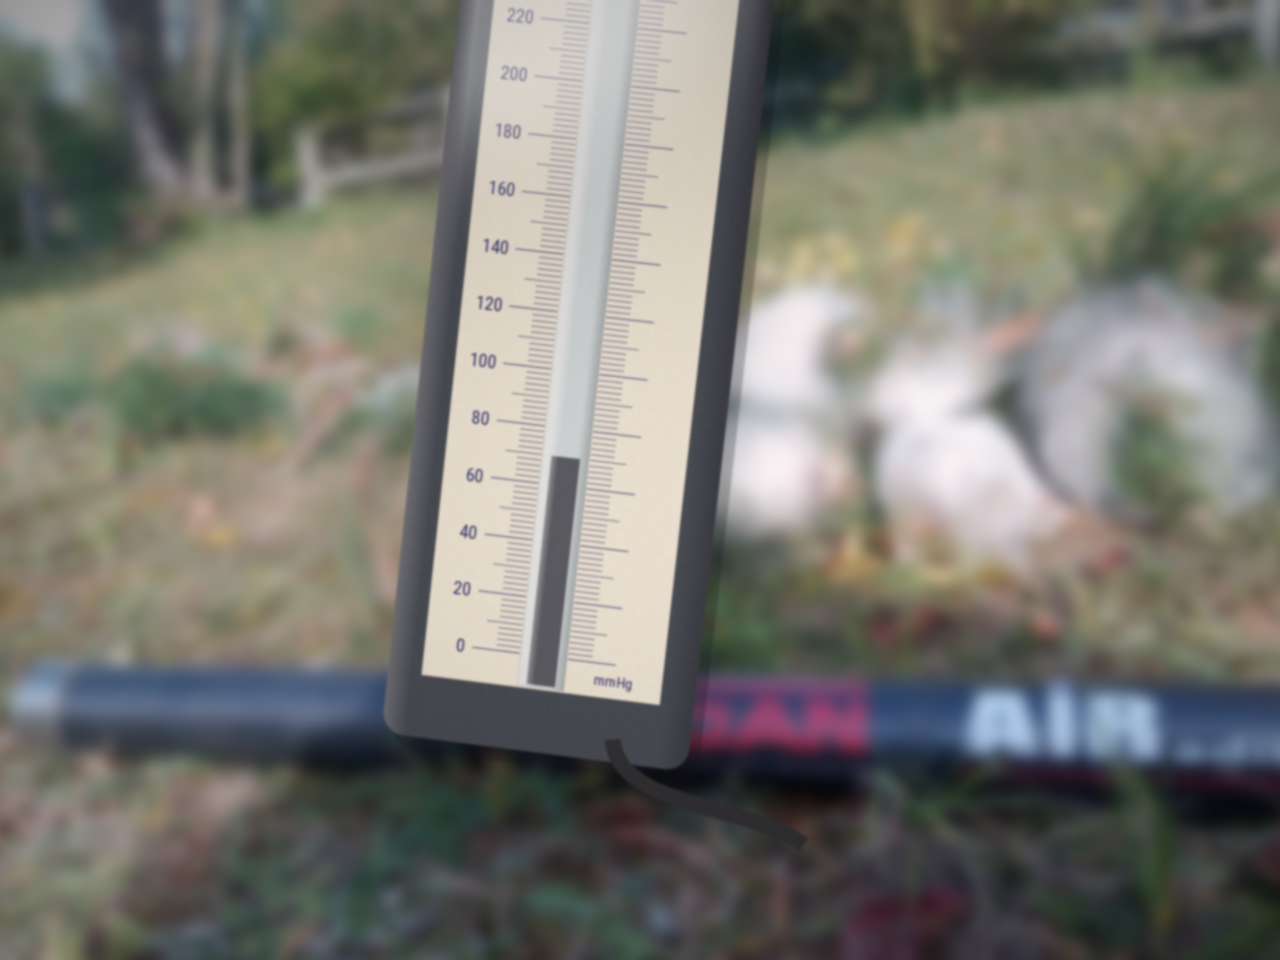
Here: 70 mmHg
